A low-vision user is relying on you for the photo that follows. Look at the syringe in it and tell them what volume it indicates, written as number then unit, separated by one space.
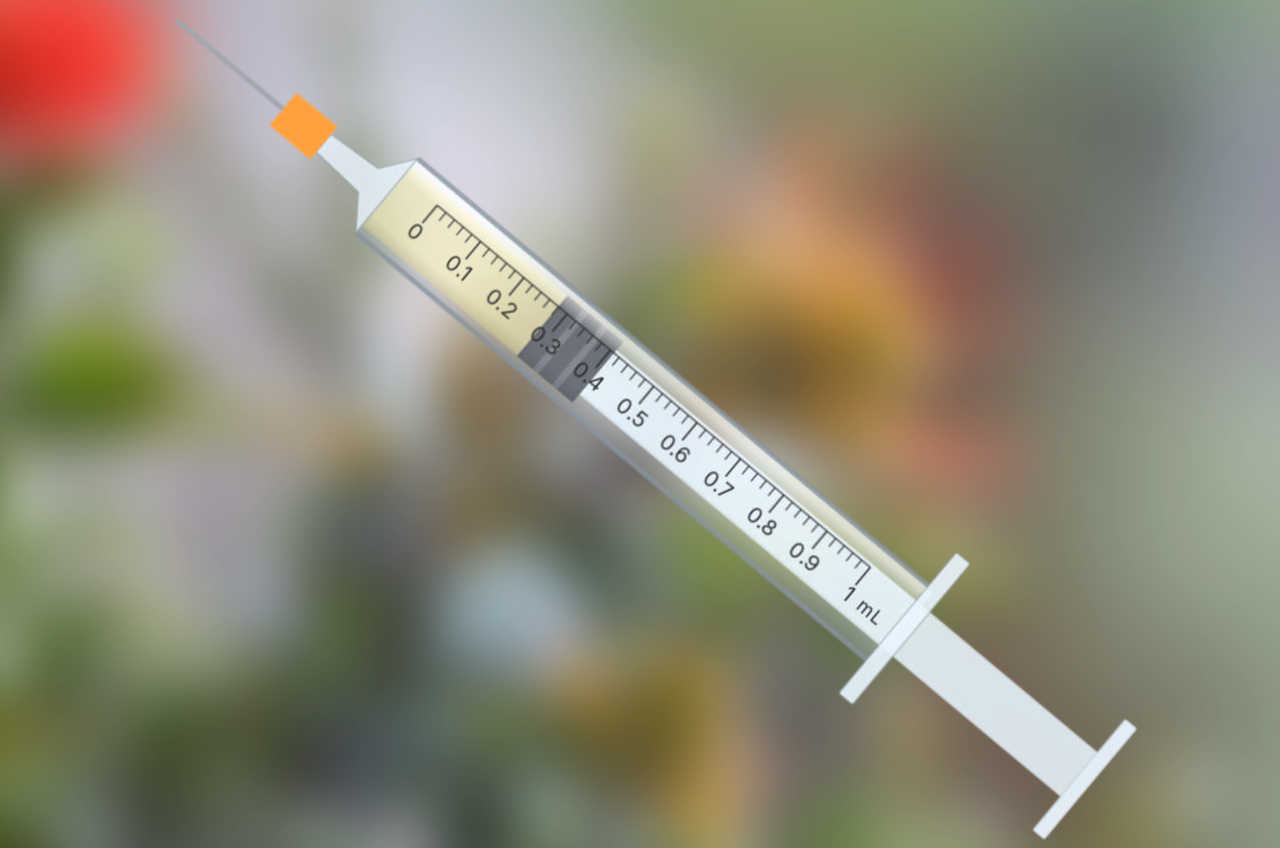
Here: 0.28 mL
